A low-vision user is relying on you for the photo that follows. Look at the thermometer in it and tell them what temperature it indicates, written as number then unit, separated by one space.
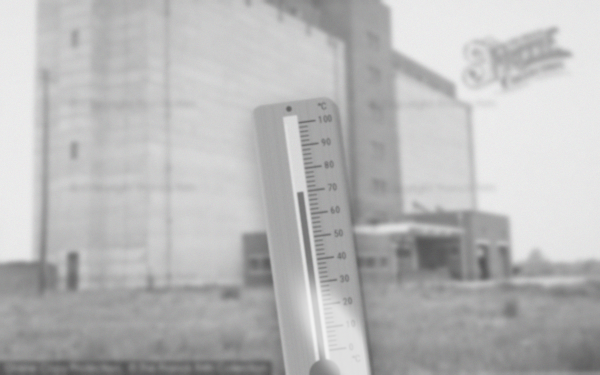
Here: 70 °C
